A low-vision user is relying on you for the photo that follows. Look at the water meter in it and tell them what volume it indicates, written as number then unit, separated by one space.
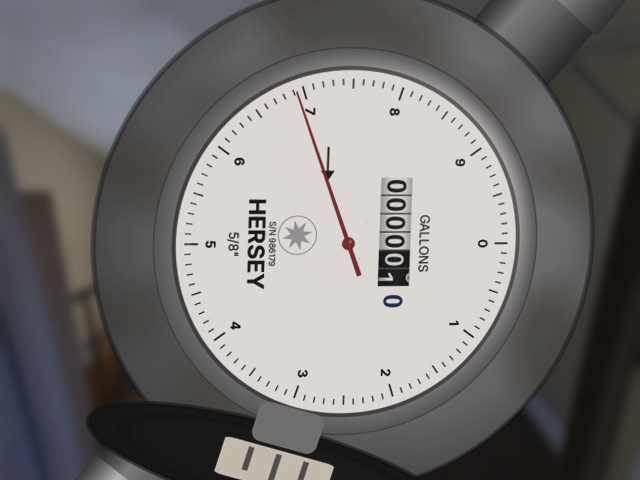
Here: 6.9 gal
